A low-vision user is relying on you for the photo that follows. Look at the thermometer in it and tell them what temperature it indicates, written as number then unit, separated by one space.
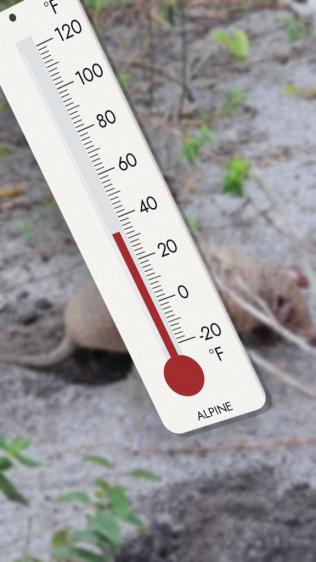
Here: 34 °F
